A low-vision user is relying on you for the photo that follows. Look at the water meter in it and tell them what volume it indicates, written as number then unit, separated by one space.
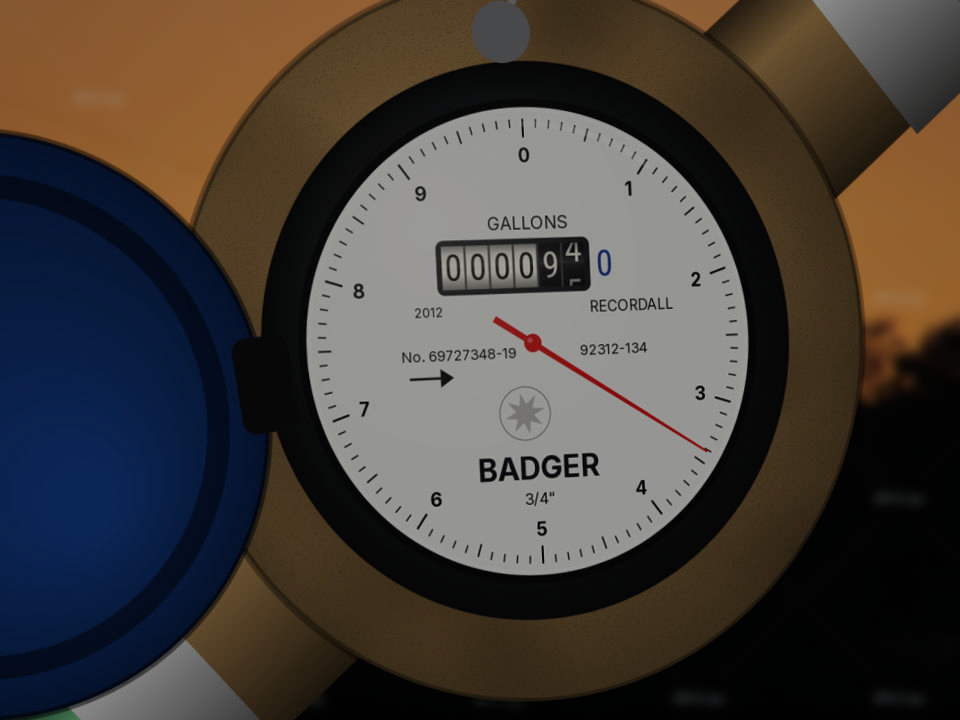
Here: 943.4 gal
